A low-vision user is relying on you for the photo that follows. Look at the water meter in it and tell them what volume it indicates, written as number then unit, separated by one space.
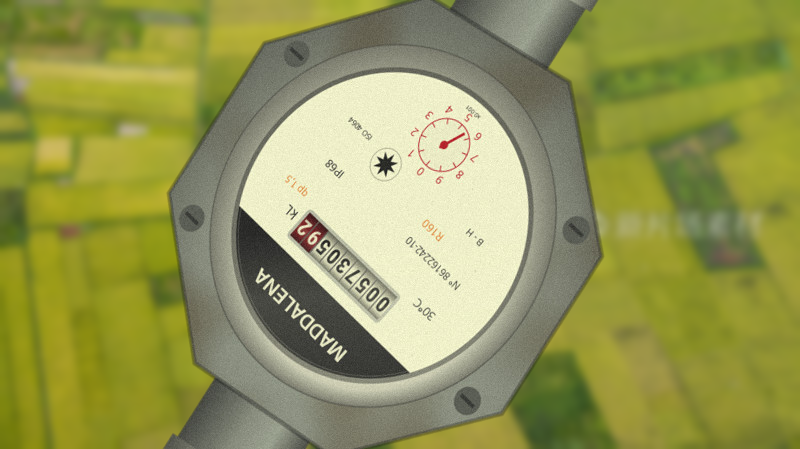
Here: 57305.925 kL
